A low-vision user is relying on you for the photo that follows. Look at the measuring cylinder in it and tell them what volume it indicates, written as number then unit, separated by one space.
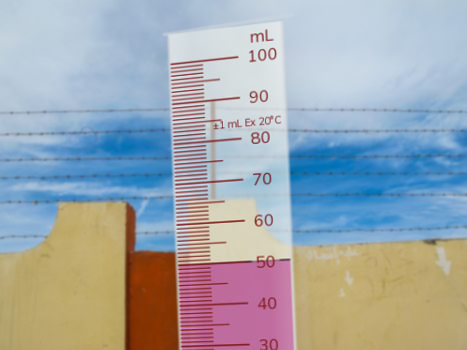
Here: 50 mL
